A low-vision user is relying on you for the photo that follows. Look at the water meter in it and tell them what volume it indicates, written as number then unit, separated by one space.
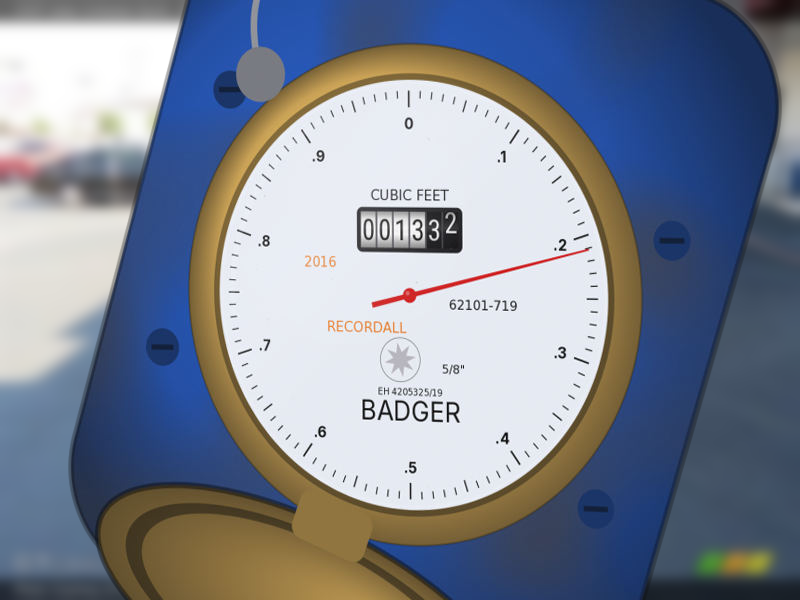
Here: 1332.21 ft³
